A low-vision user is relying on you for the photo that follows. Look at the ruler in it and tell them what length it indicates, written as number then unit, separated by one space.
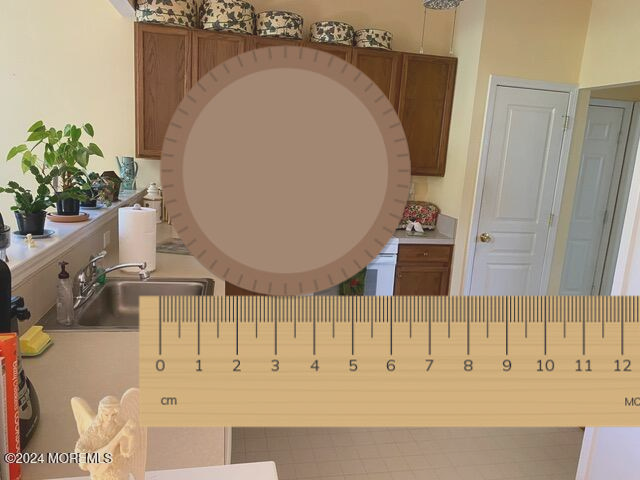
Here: 6.5 cm
